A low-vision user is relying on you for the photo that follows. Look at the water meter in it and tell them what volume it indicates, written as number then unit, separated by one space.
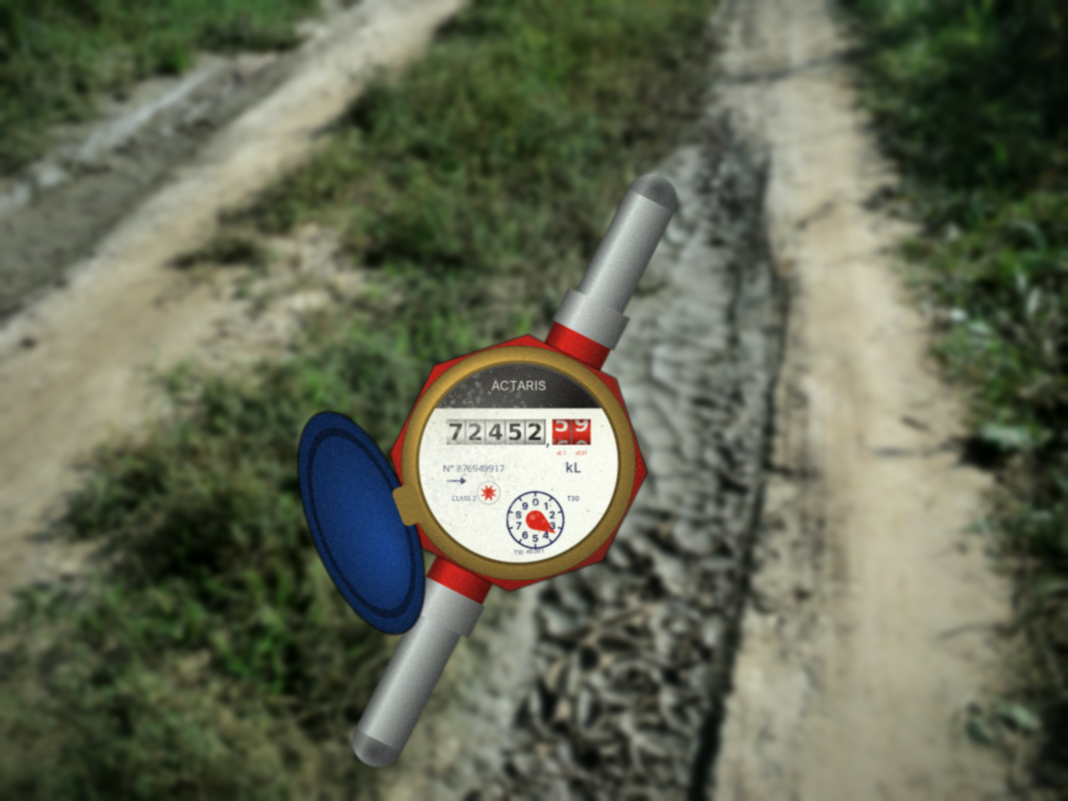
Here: 72452.593 kL
